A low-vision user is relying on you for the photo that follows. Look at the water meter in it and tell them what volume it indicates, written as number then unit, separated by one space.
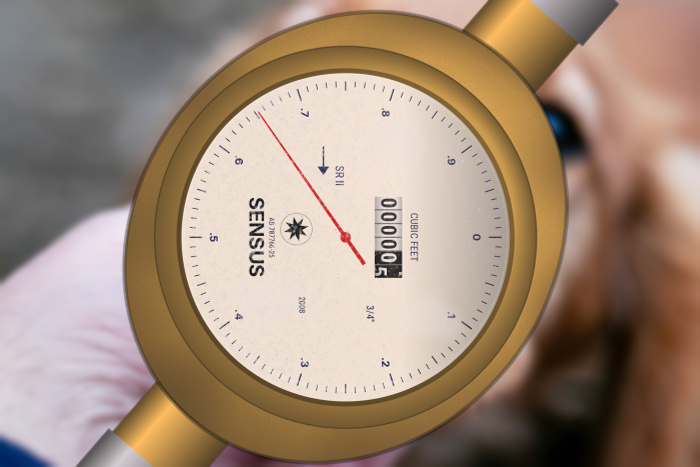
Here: 4.65 ft³
